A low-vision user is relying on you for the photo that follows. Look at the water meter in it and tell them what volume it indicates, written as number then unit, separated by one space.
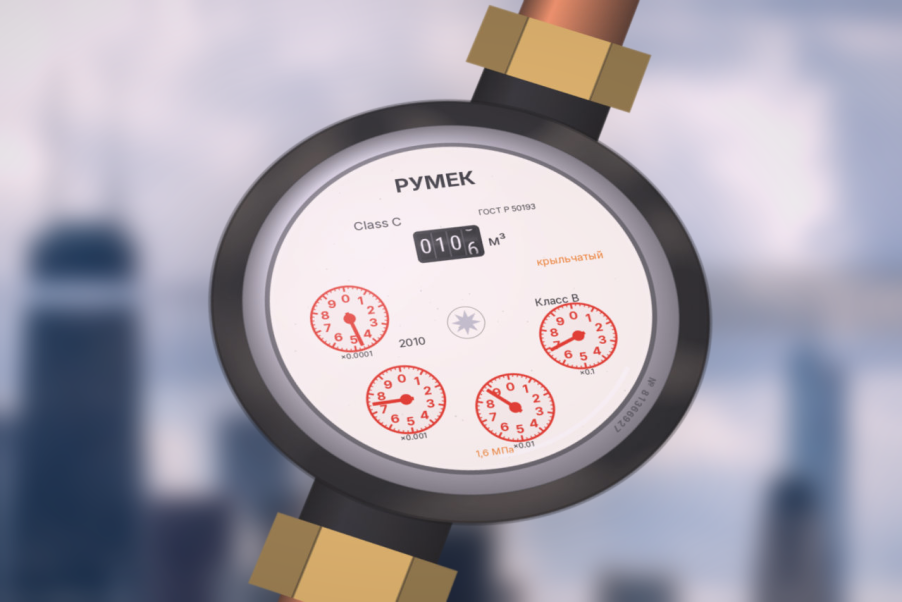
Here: 105.6874 m³
